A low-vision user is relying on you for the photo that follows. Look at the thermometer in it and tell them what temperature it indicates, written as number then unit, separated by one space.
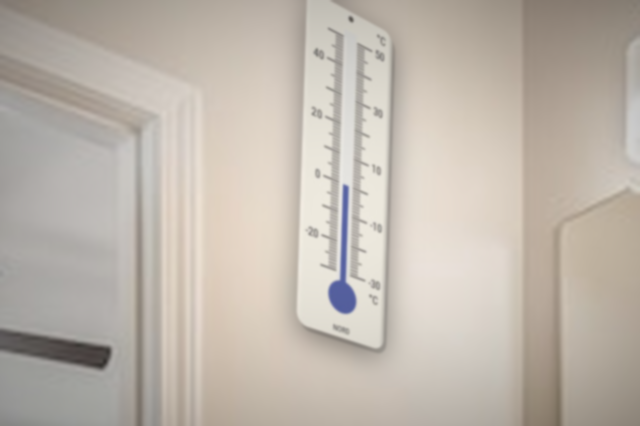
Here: 0 °C
